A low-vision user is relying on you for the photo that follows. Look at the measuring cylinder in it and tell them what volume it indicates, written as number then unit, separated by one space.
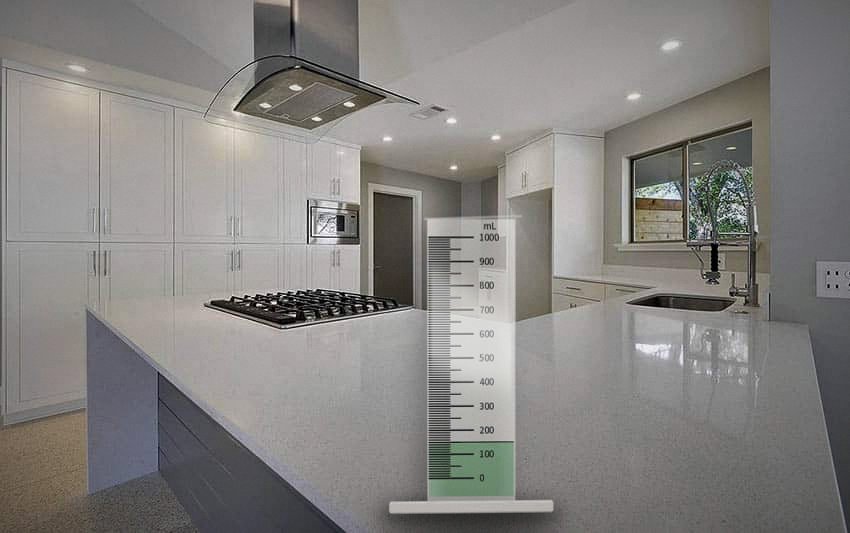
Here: 150 mL
